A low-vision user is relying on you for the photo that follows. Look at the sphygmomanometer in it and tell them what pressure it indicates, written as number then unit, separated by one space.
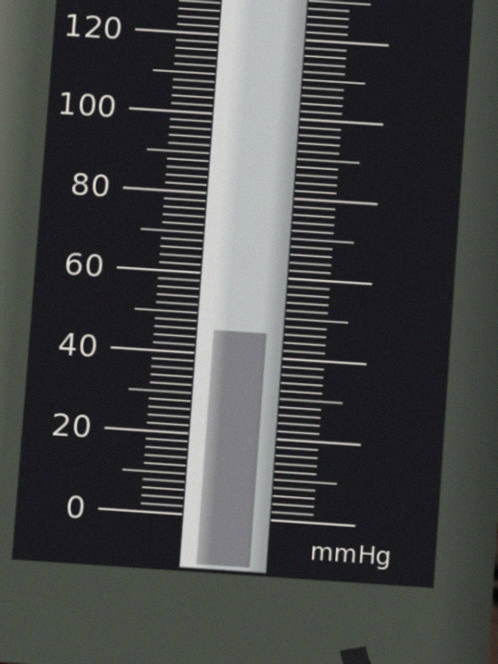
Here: 46 mmHg
